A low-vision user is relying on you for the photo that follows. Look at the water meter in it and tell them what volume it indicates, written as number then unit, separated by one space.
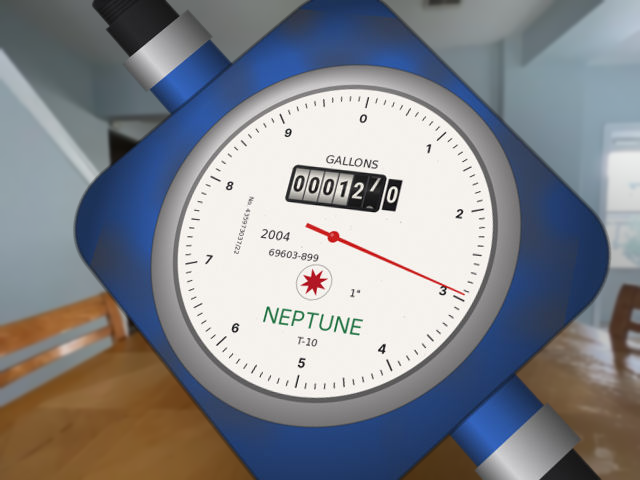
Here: 1272.9 gal
